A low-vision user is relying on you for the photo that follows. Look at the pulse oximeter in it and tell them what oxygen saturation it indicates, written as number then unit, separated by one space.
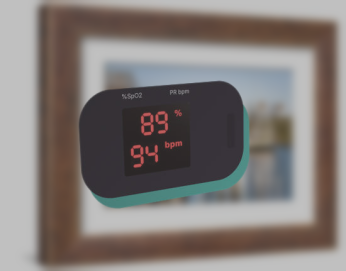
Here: 89 %
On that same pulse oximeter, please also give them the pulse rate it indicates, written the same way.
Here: 94 bpm
